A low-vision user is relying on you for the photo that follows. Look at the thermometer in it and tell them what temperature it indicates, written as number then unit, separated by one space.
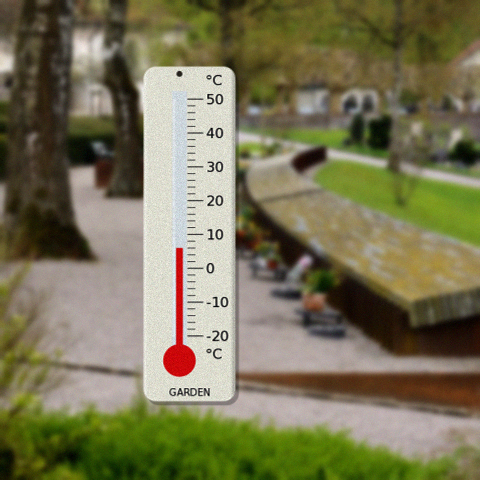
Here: 6 °C
